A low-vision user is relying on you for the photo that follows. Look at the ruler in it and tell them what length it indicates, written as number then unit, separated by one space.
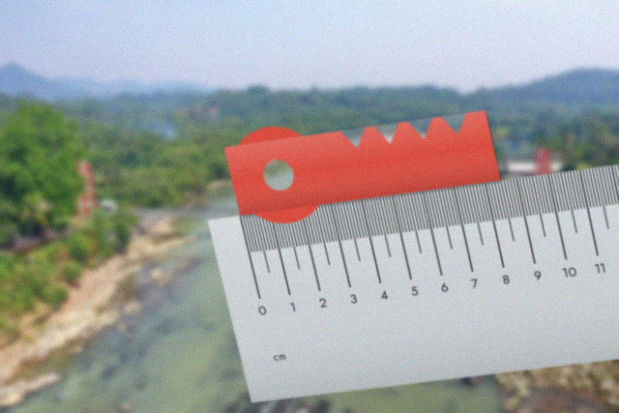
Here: 8.5 cm
